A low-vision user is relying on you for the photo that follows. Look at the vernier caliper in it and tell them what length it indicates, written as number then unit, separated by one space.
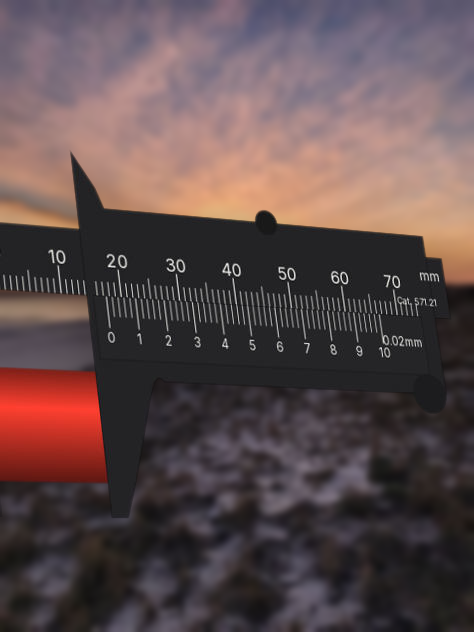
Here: 17.5 mm
